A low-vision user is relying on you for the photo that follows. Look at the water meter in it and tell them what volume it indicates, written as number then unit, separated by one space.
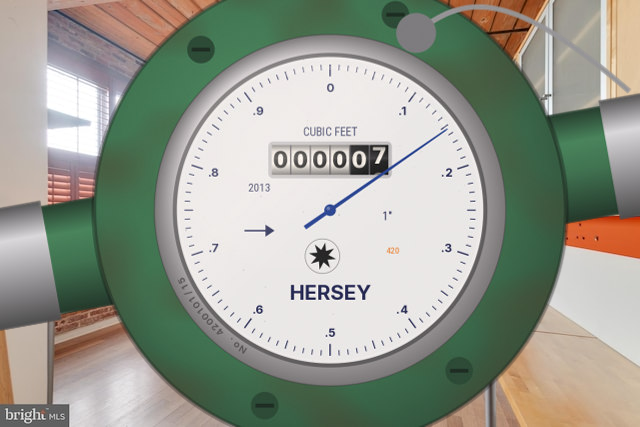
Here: 7.15 ft³
